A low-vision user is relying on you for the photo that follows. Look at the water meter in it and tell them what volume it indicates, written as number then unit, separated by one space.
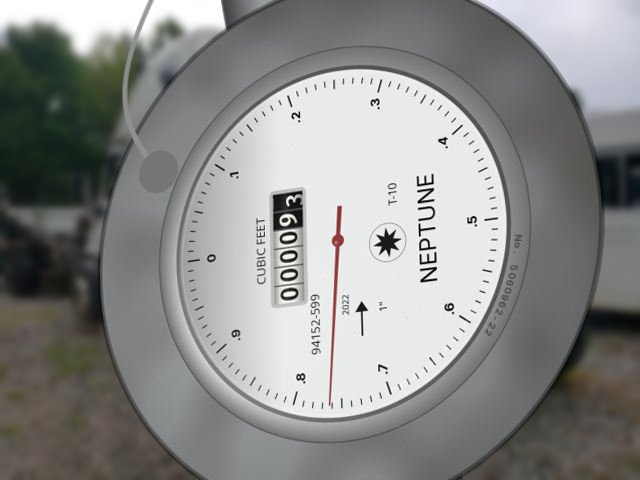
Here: 92.76 ft³
